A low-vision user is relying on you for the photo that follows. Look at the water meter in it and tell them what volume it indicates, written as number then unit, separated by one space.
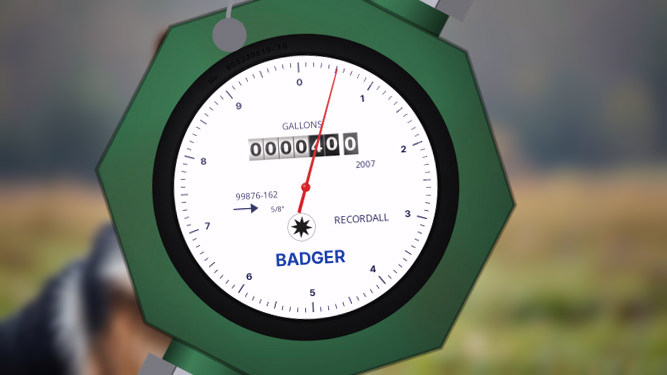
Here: 400.5 gal
